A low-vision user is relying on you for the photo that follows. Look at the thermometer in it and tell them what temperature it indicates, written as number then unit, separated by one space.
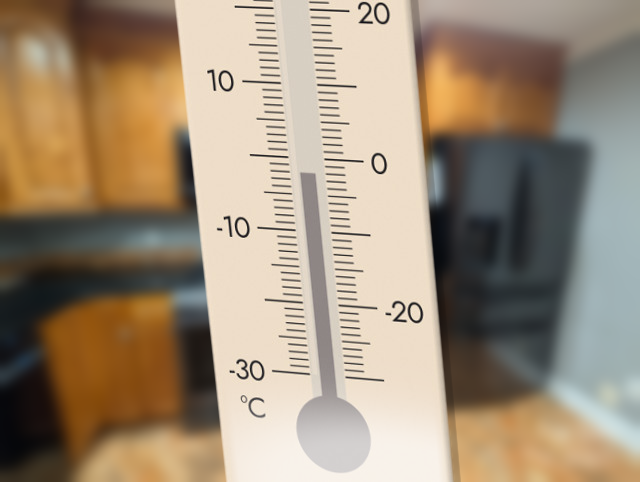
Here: -2 °C
